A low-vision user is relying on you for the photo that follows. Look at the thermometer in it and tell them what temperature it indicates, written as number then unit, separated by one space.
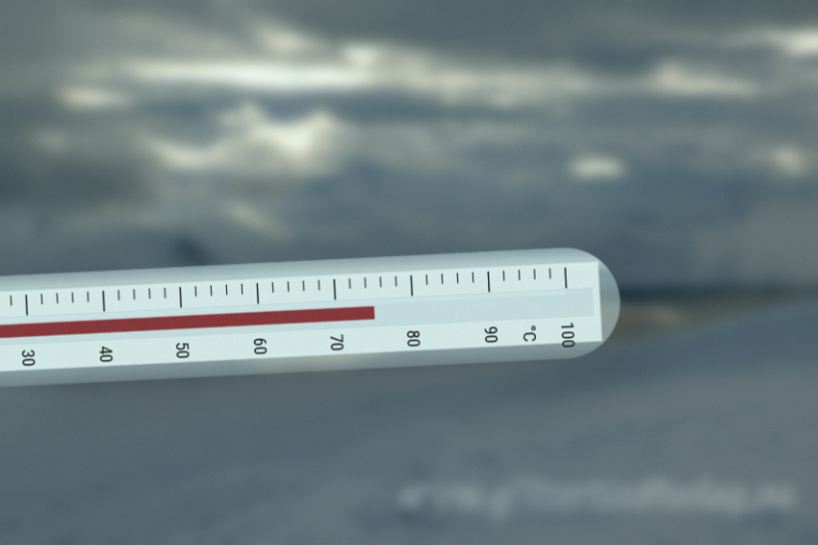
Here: 75 °C
